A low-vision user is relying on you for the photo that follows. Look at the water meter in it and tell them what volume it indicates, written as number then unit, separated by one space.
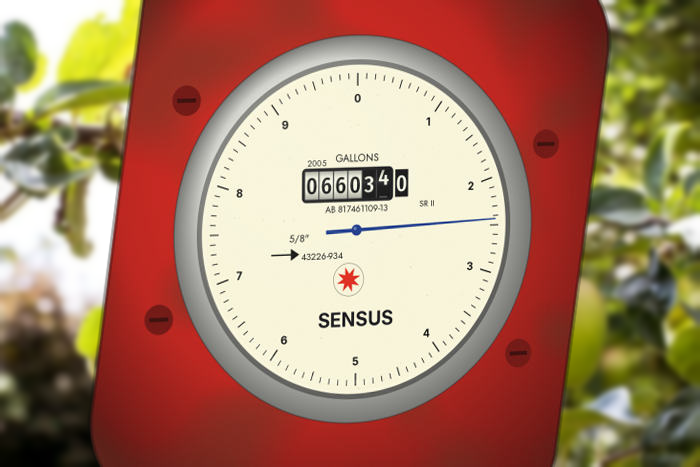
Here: 660342.4 gal
